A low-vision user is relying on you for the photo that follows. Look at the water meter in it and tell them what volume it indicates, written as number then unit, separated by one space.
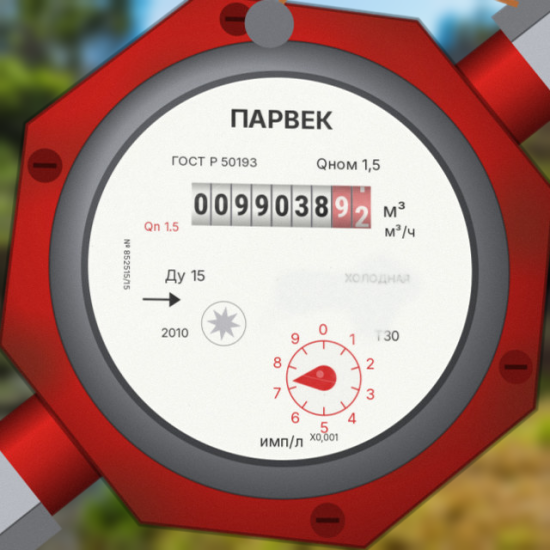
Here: 99038.917 m³
